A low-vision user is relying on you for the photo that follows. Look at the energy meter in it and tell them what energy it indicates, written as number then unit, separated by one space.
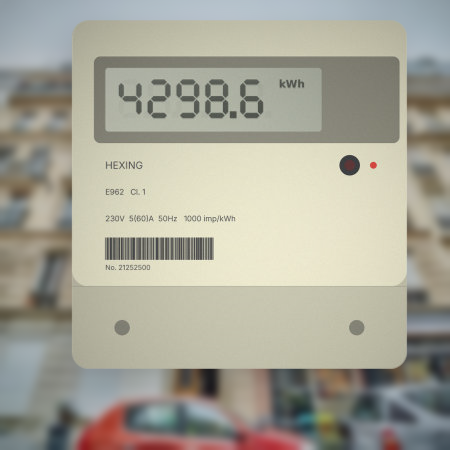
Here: 4298.6 kWh
